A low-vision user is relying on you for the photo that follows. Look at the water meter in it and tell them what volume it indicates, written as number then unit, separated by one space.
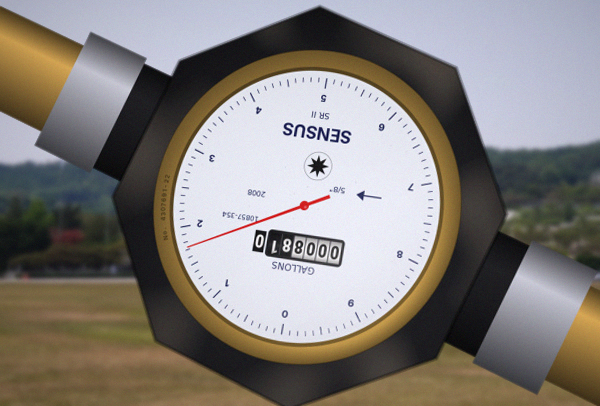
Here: 8811.7 gal
